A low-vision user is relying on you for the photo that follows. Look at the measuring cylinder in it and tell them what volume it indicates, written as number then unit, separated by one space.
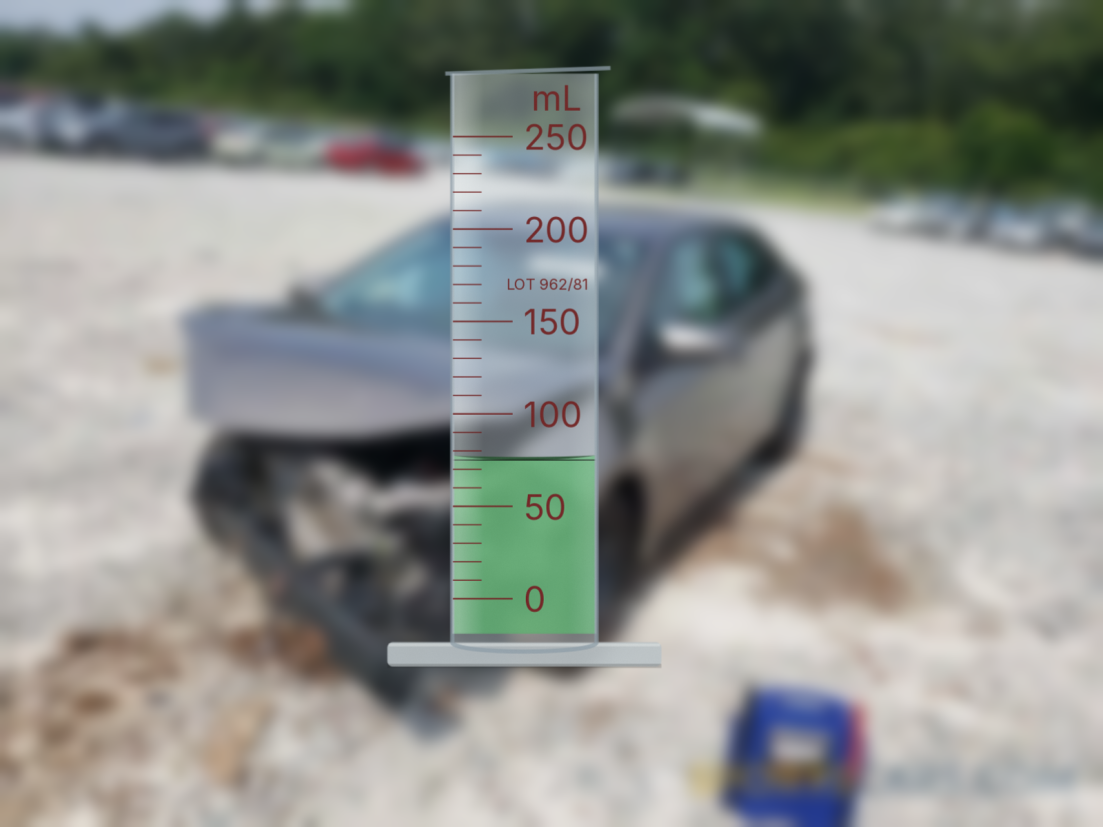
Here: 75 mL
